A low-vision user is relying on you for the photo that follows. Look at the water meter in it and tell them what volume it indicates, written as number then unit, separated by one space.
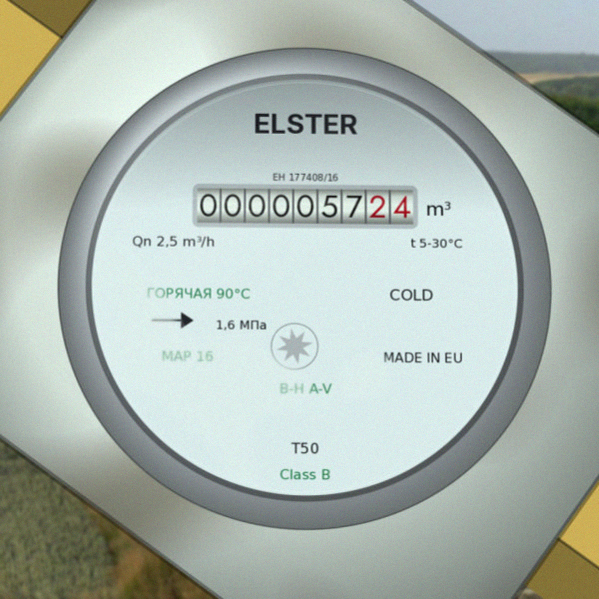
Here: 57.24 m³
